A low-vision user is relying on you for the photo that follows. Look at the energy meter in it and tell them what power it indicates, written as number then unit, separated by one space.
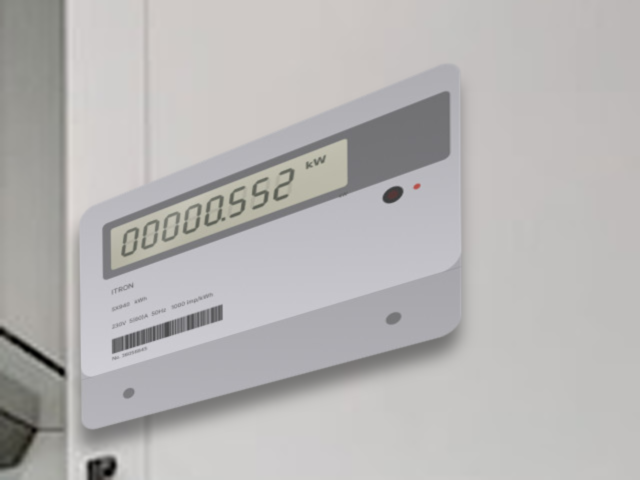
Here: 0.552 kW
